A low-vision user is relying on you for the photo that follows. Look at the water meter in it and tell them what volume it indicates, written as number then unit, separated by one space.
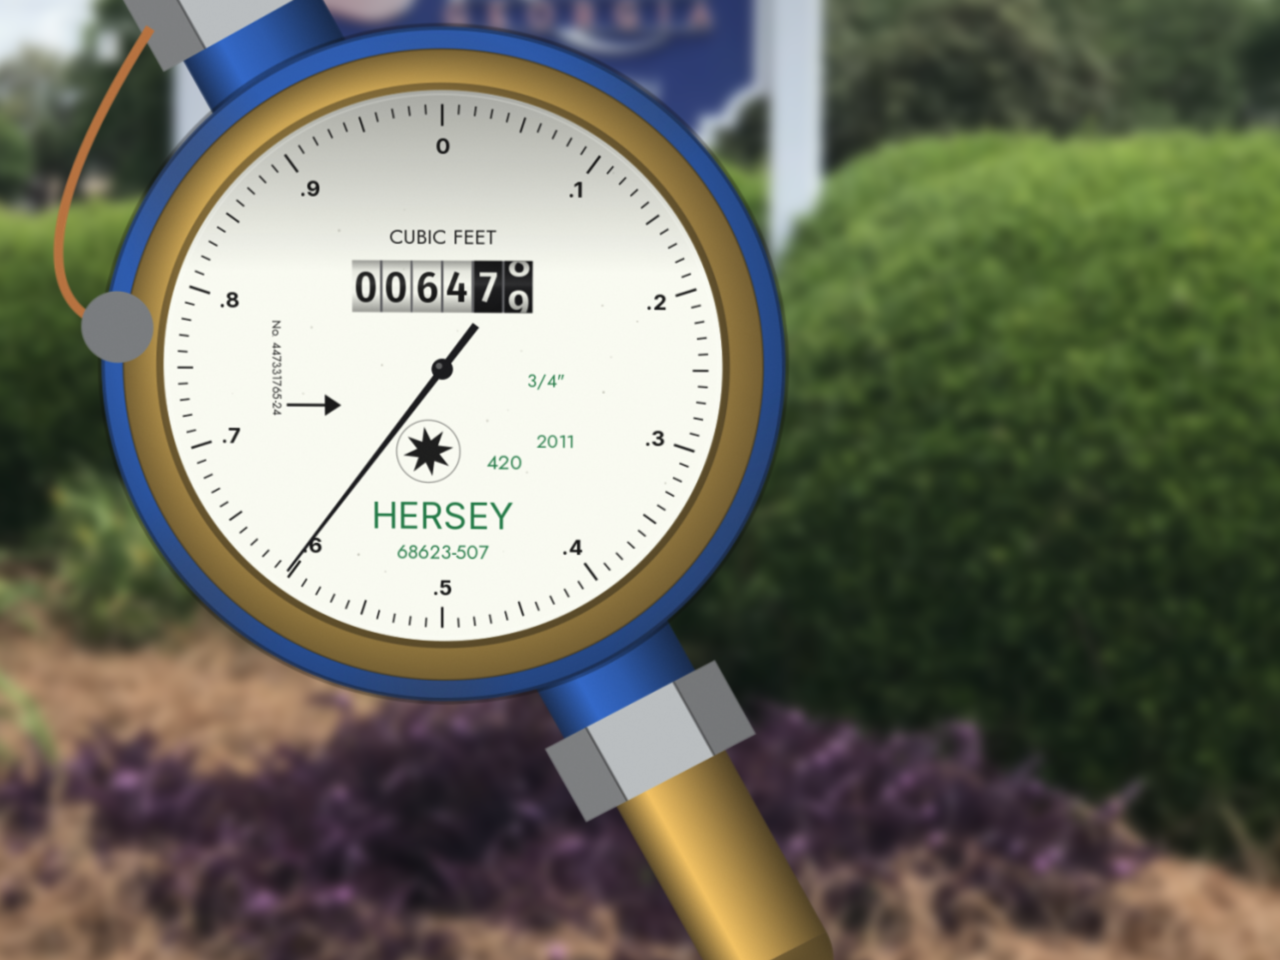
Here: 6478.60 ft³
